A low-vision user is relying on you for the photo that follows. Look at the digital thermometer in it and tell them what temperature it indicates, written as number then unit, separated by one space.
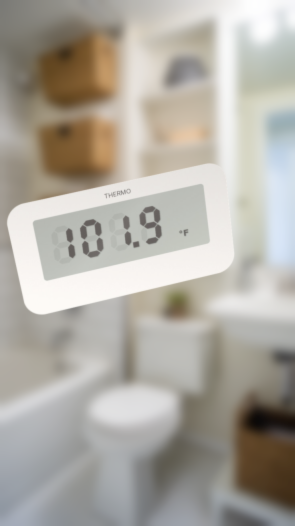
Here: 101.9 °F
